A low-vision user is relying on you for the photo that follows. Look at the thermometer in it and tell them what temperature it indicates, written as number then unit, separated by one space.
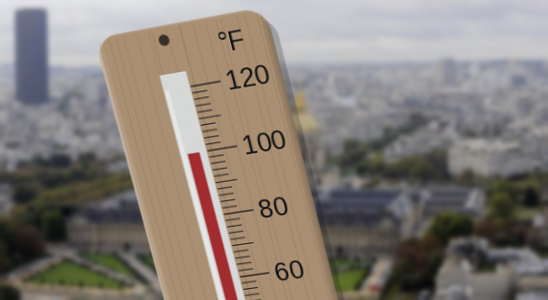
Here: 100 °F
